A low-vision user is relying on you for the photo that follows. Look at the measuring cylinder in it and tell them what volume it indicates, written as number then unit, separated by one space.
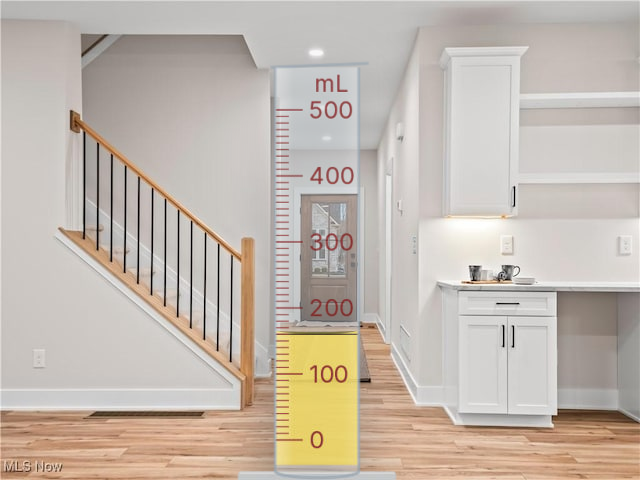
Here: 160 mL
